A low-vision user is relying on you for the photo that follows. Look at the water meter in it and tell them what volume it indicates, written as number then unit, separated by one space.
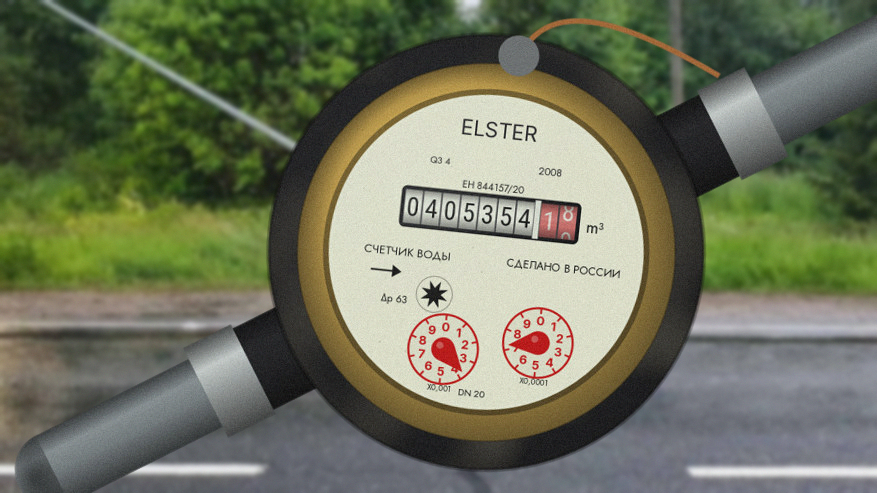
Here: 405354.1837 m³
